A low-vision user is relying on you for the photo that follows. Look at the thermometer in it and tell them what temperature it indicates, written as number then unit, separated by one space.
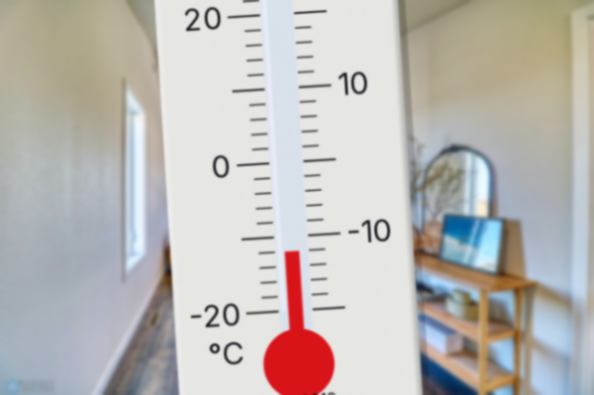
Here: -12 °C
